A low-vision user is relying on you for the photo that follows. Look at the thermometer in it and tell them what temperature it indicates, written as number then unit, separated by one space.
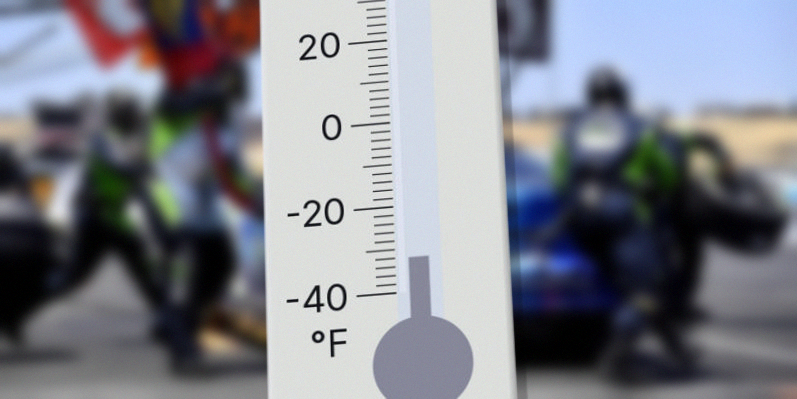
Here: -32 °F
